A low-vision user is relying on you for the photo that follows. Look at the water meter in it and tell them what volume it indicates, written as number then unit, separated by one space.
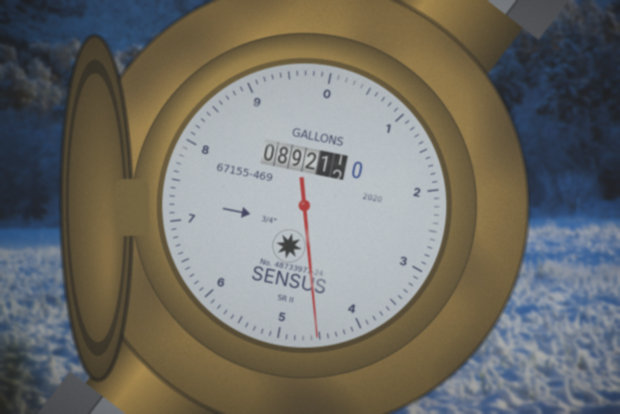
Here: 892114.5 gal
